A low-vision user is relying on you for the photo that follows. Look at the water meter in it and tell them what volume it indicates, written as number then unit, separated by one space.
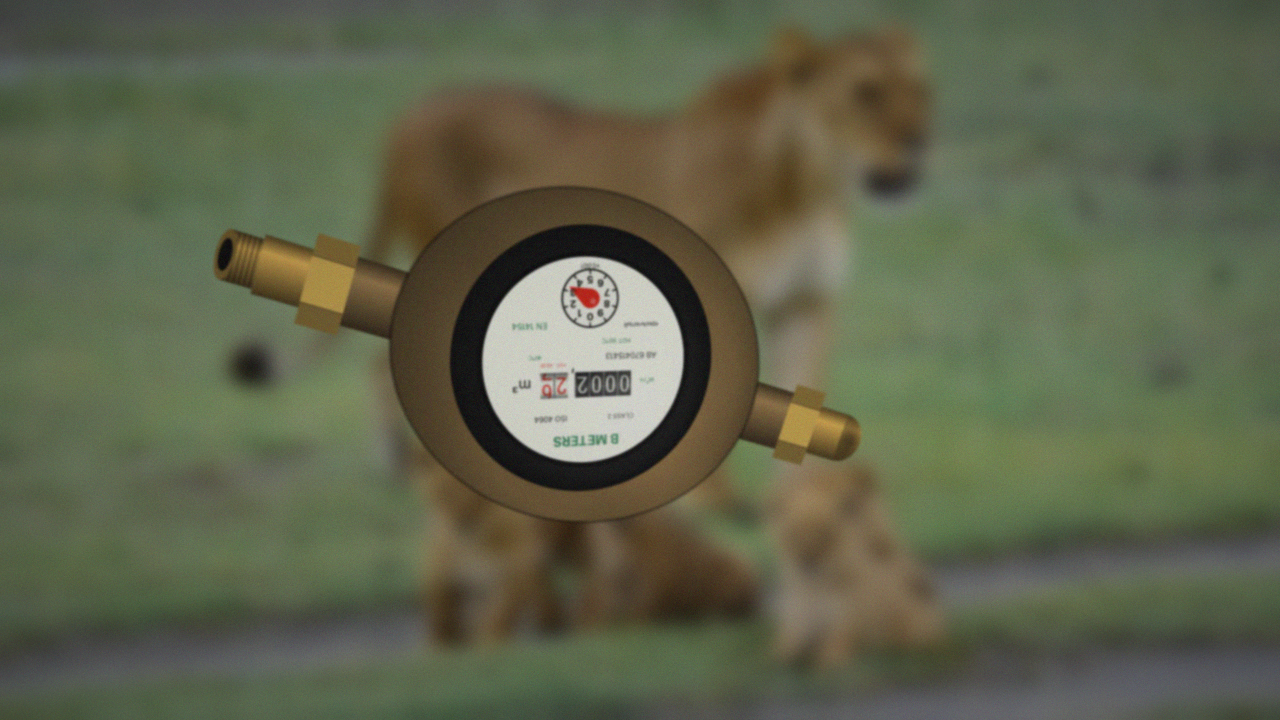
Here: 2.263 m³
